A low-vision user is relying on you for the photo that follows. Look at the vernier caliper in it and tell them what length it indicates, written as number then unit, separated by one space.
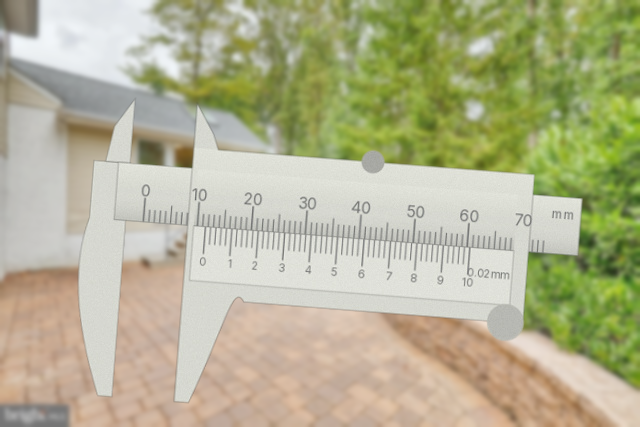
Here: 11.5 mm
